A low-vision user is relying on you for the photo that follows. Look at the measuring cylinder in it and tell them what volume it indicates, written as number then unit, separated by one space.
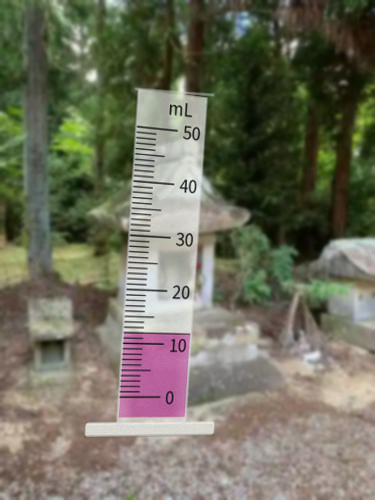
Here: 12 mL
